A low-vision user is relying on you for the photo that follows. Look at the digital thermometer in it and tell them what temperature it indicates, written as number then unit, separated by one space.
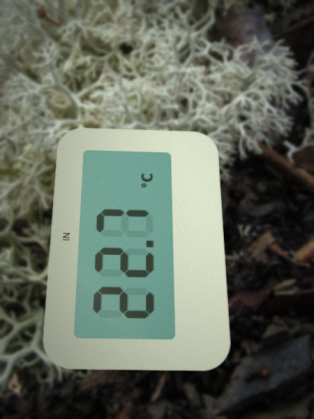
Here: 22.7 °C
